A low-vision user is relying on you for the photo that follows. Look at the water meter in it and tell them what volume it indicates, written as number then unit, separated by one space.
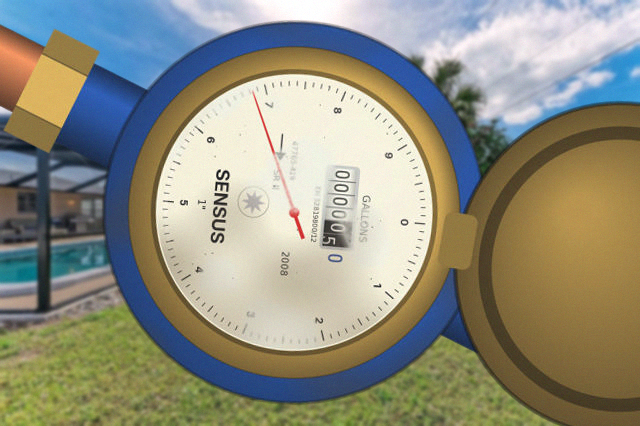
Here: 46.8 gal
